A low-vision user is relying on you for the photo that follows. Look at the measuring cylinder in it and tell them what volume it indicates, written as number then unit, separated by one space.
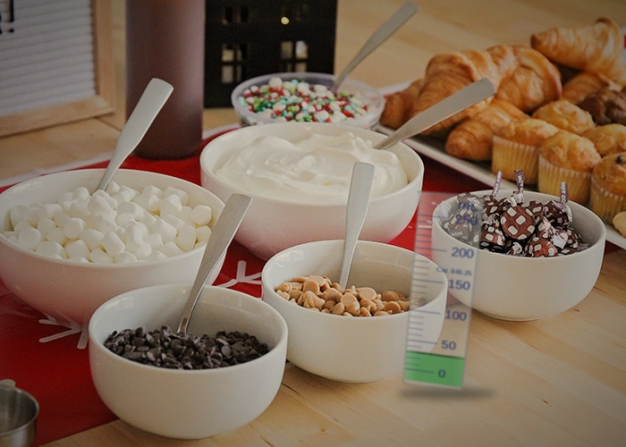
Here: 30 mL
